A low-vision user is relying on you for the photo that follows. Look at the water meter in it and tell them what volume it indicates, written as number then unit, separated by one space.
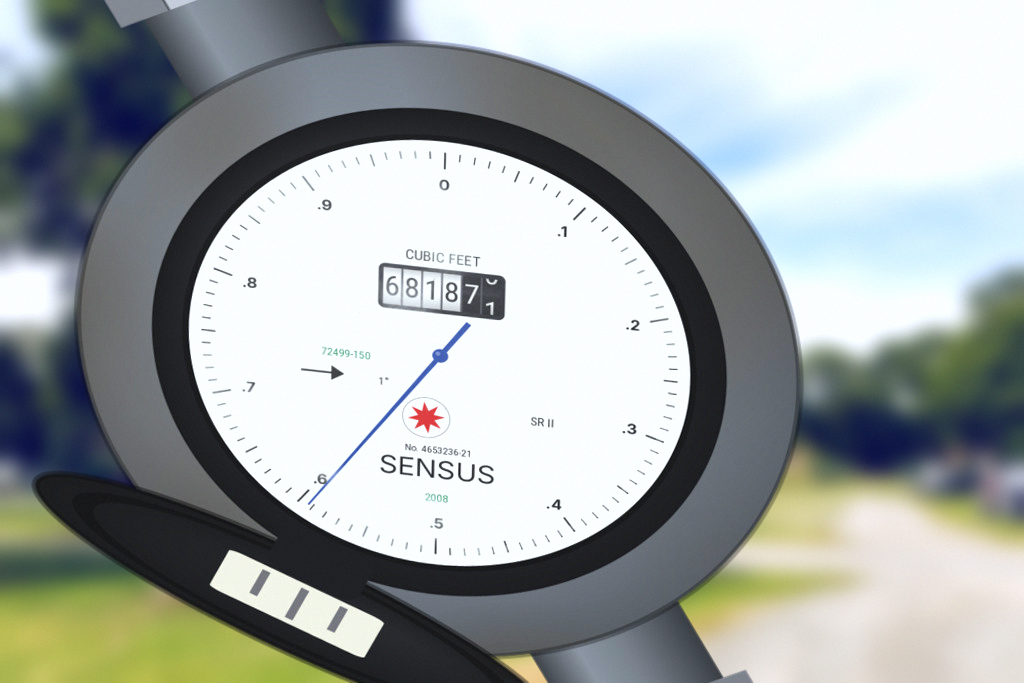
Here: 681870.59 ft³
